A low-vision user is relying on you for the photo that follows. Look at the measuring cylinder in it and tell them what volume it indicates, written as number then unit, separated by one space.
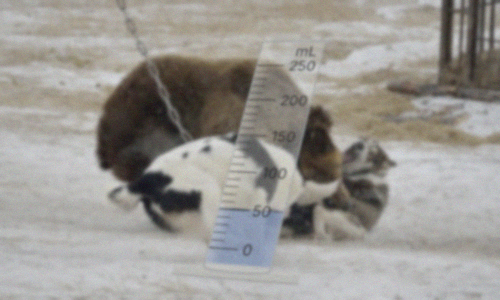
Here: 50 mL
